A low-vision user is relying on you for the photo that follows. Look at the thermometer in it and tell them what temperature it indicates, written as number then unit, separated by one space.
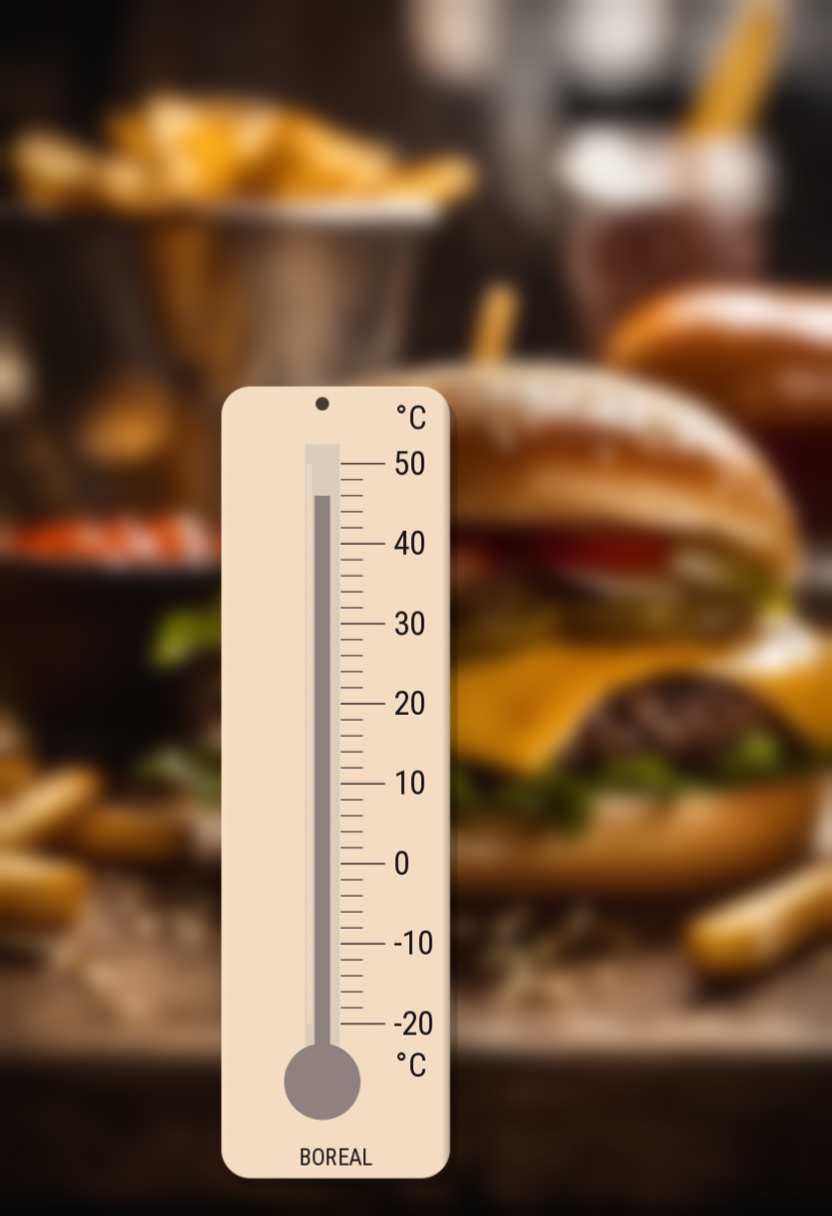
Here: 46 °C
